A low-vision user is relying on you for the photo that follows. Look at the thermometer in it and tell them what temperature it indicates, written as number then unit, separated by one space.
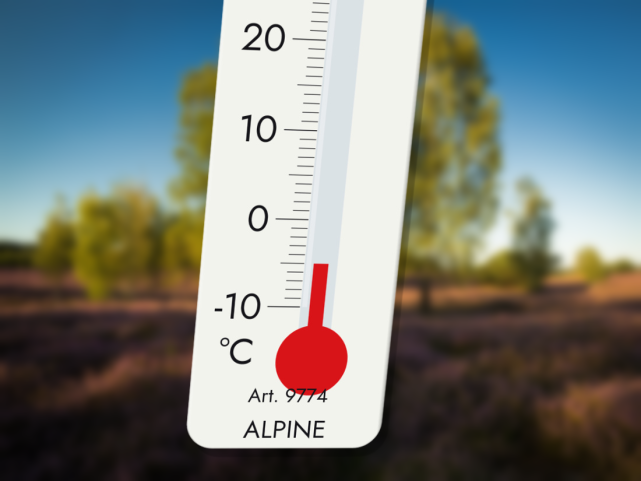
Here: -5 °C
